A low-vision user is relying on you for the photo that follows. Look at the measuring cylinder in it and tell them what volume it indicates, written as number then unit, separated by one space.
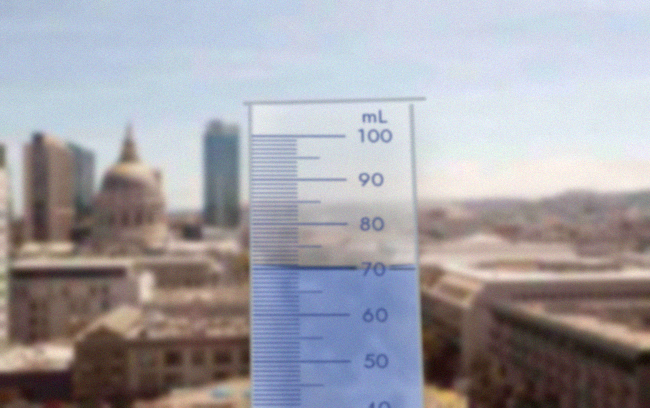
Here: 70 mL
